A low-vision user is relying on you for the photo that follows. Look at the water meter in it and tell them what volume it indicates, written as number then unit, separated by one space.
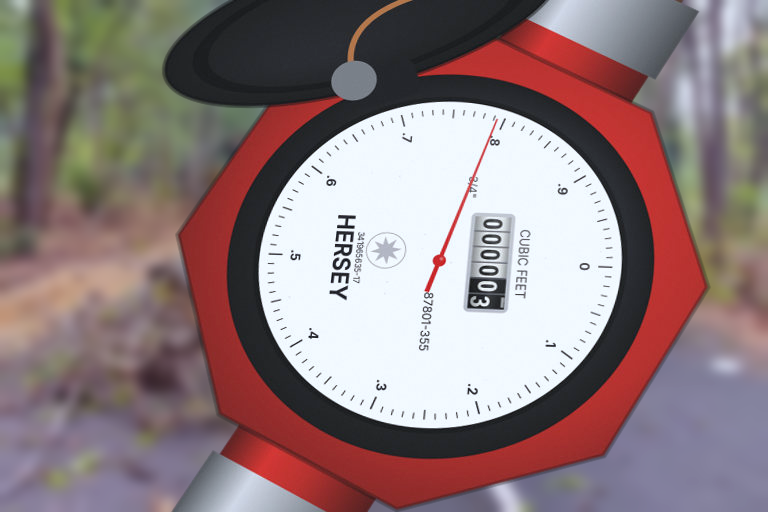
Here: 2.79 ft³
